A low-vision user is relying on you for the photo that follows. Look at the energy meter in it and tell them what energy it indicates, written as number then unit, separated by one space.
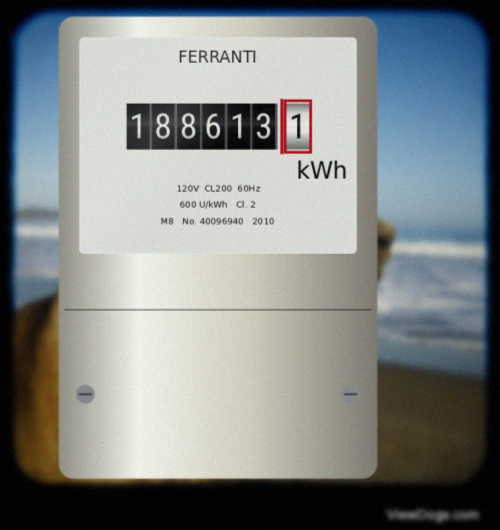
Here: 188613.1 kWh
